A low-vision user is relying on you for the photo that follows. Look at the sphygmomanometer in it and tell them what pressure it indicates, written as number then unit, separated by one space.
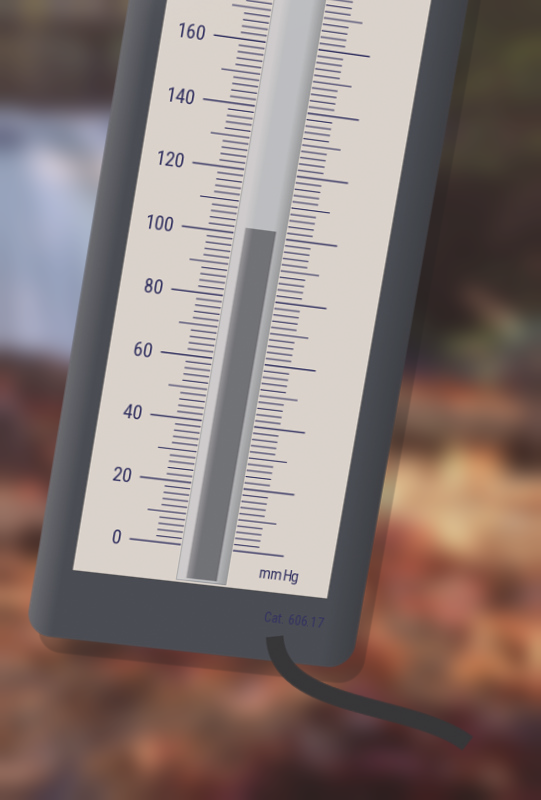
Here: 102 mmHg
